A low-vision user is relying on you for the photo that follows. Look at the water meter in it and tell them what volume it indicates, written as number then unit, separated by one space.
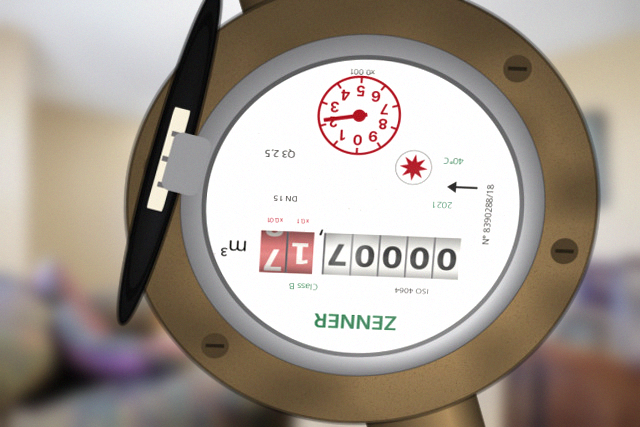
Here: 7.172 m³
